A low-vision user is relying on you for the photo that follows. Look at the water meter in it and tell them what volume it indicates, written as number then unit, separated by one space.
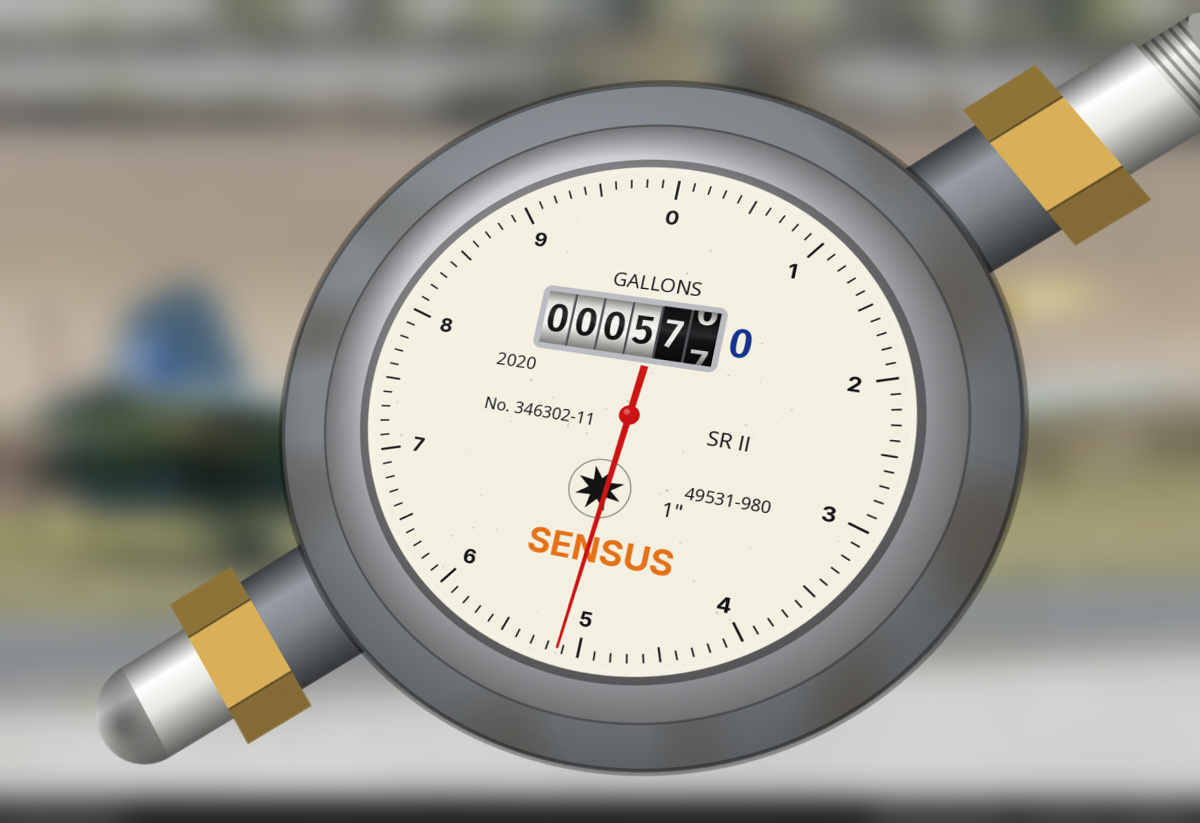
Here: 5765.1 gal
